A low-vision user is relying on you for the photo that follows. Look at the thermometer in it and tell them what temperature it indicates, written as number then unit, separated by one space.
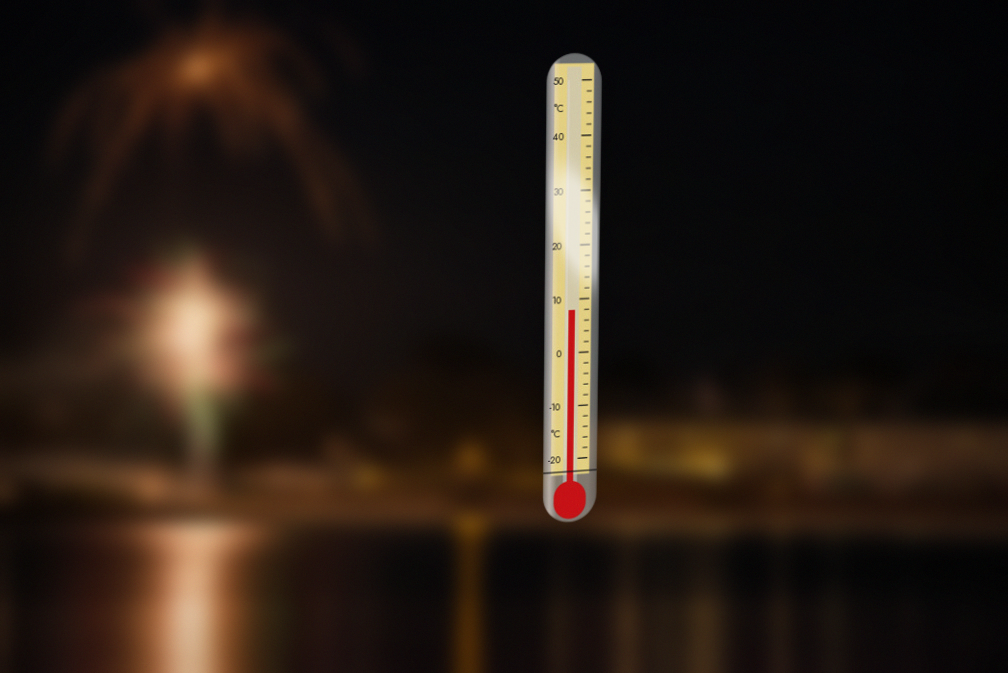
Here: 8 °C
